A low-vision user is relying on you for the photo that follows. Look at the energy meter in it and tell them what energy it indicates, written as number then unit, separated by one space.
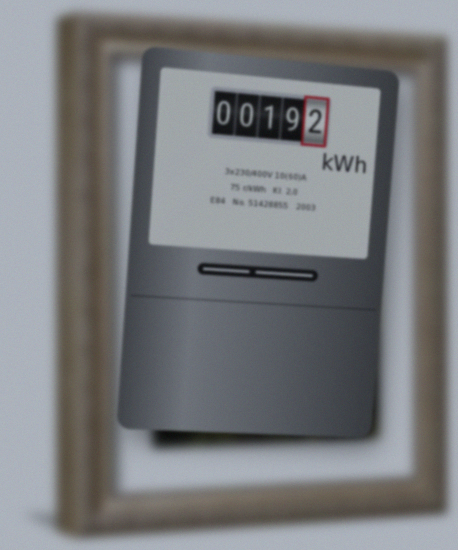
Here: 19.2 kWh
